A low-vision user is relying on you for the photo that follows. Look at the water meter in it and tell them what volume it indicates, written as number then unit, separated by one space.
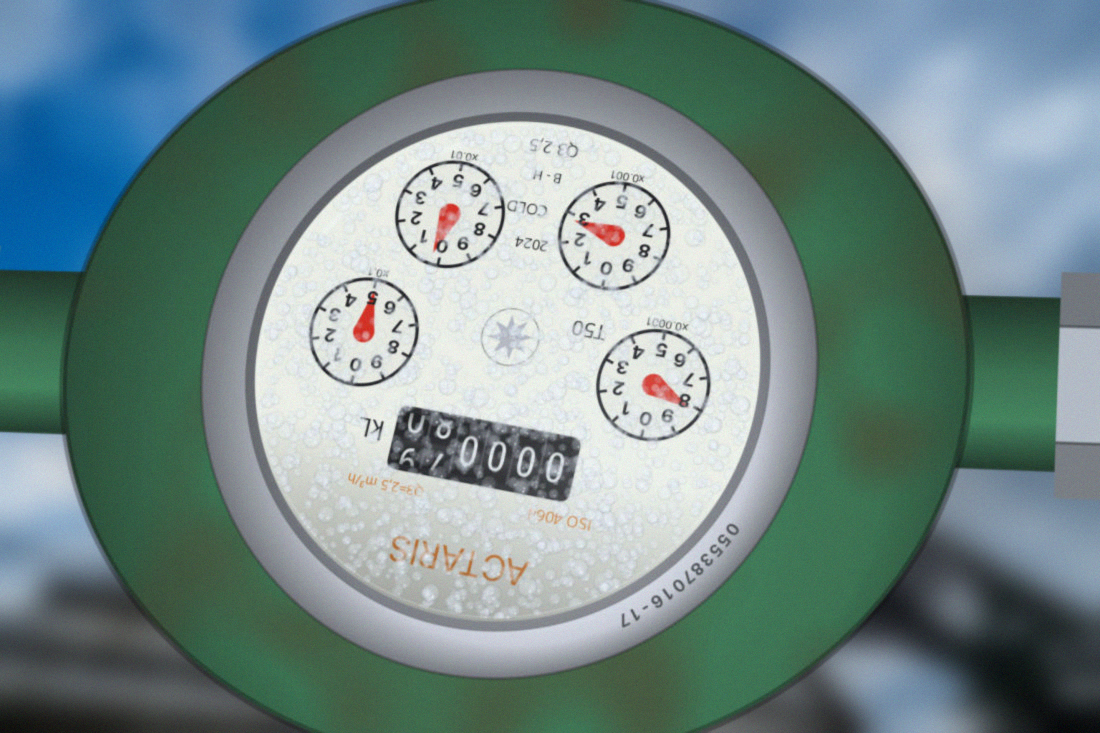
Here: 79.5028 kL
